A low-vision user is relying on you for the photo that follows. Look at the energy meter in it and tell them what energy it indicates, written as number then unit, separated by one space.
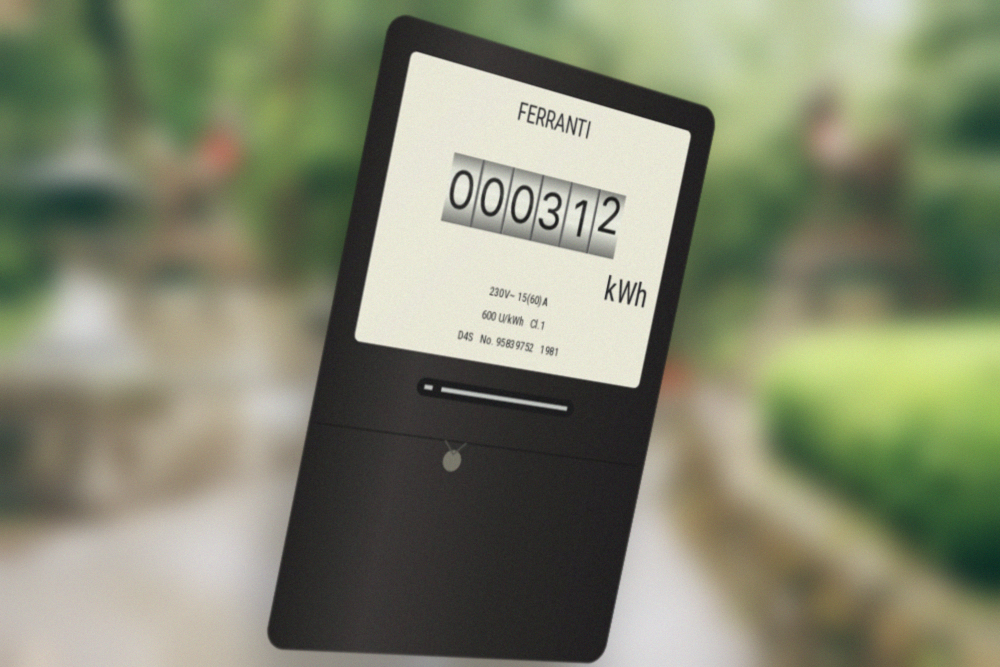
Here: 312 kWh
